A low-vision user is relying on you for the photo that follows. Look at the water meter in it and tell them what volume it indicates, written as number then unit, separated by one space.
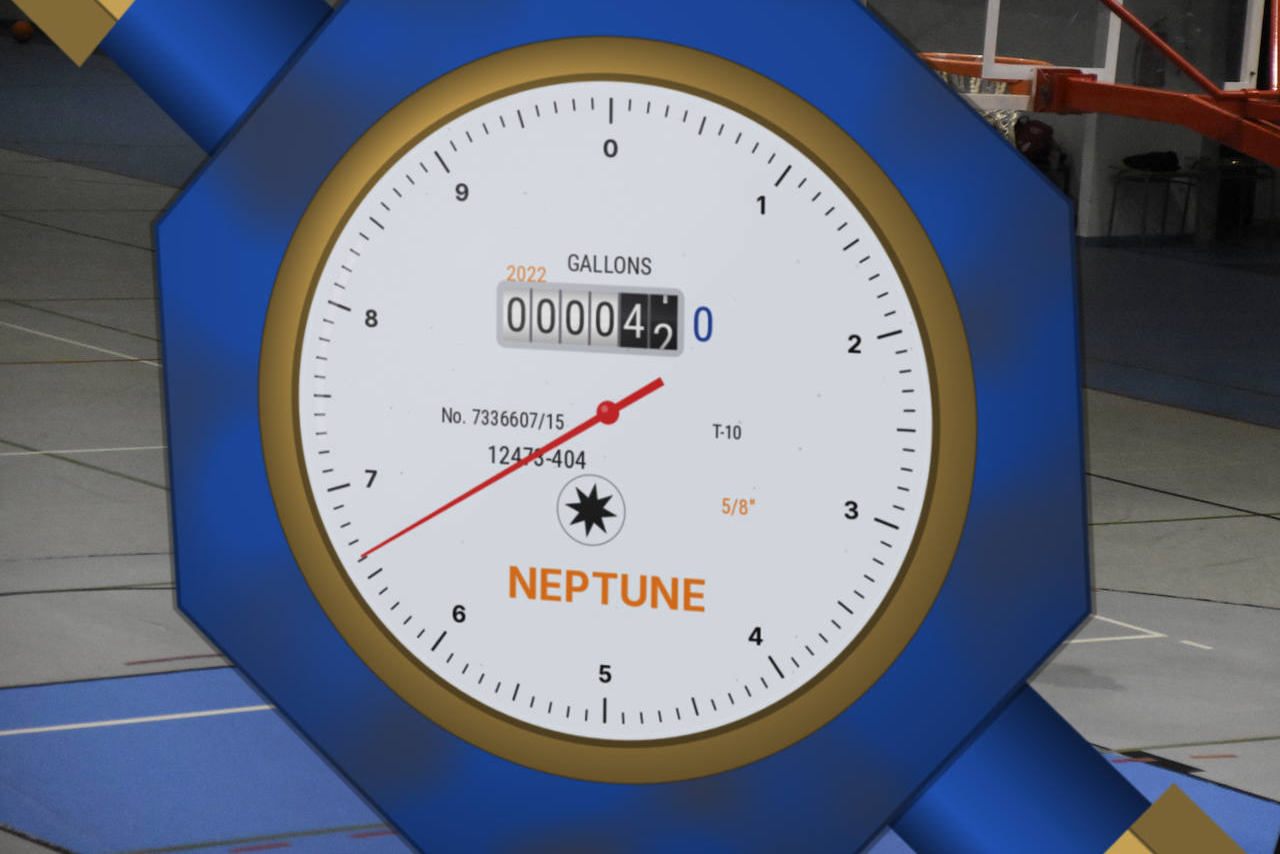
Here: 416.6 gal
